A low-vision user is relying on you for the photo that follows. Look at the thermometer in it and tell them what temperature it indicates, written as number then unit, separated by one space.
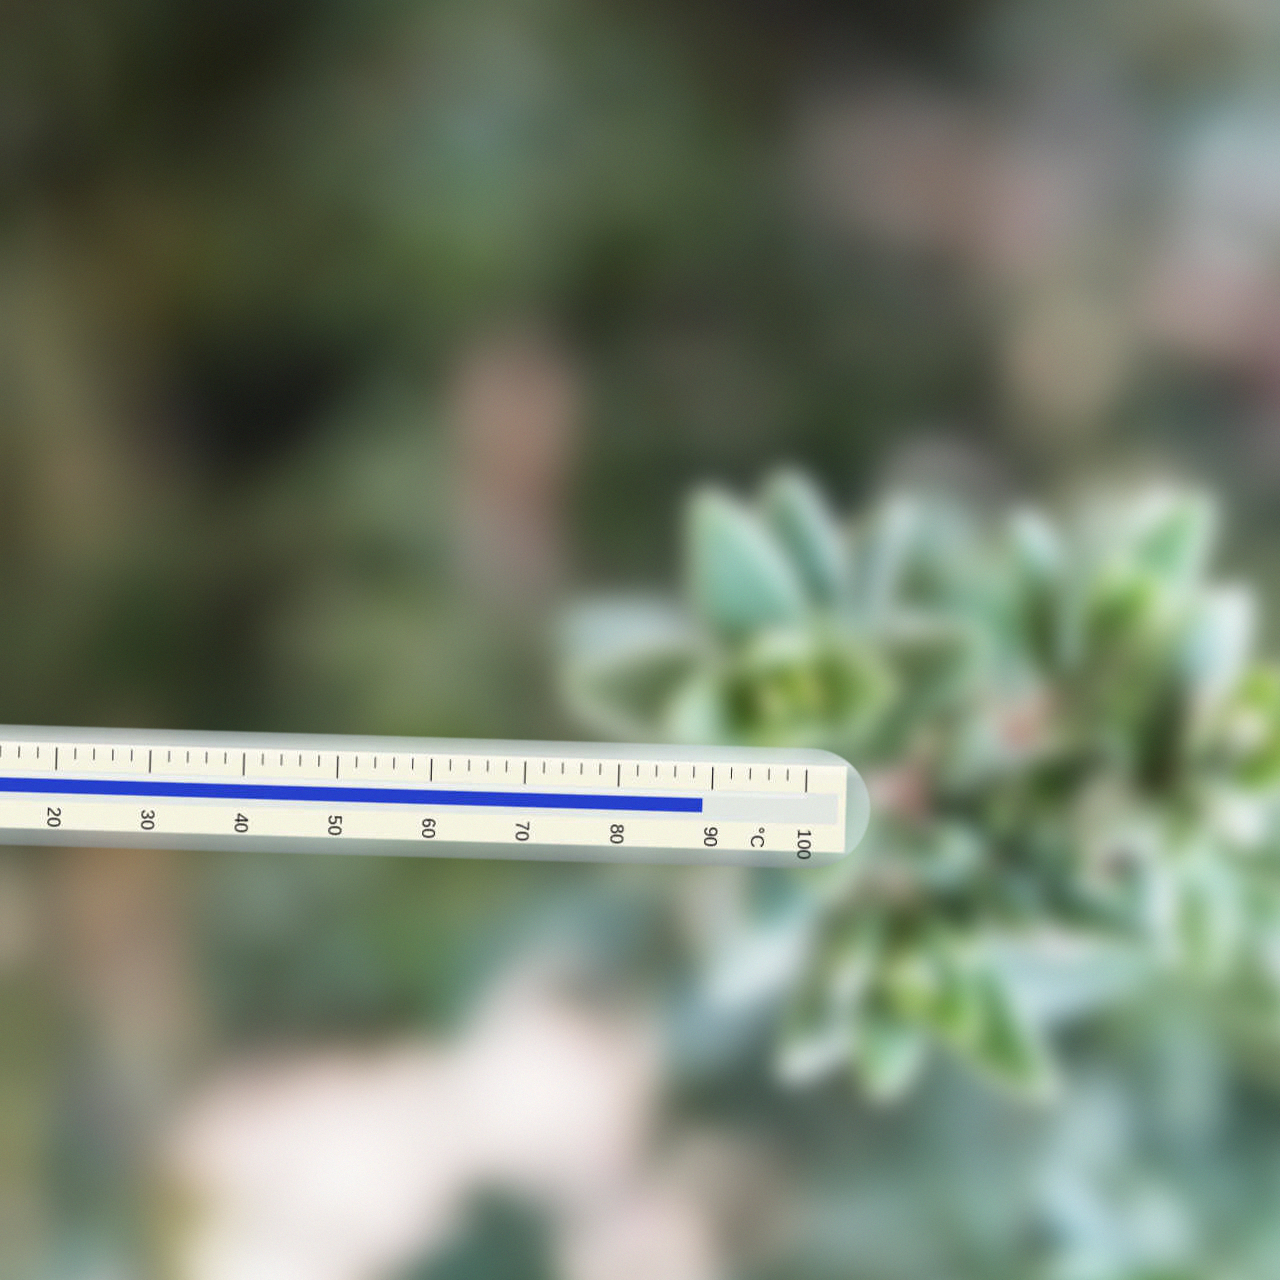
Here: 89 °C
